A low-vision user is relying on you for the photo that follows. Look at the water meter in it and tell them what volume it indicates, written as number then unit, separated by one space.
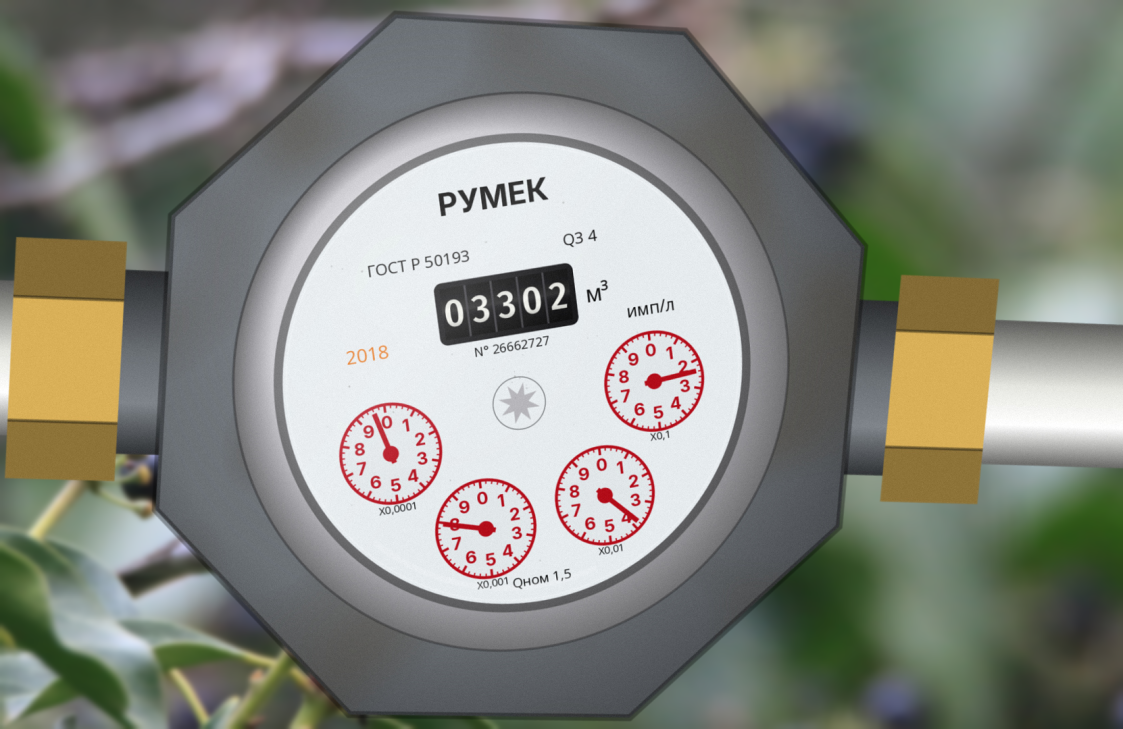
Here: 3302.2379 m³
